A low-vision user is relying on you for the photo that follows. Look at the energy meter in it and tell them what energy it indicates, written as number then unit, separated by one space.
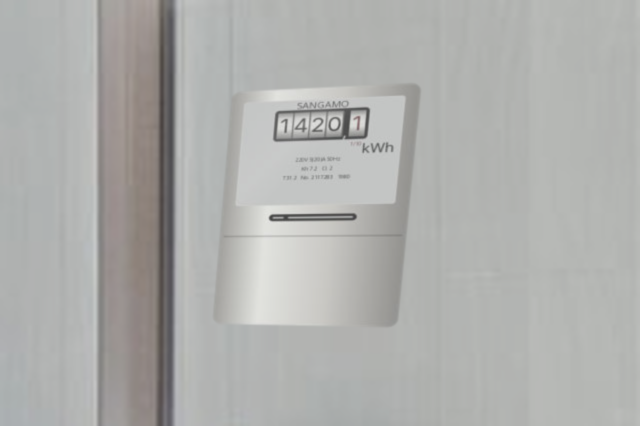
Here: 1420.1 kWh
